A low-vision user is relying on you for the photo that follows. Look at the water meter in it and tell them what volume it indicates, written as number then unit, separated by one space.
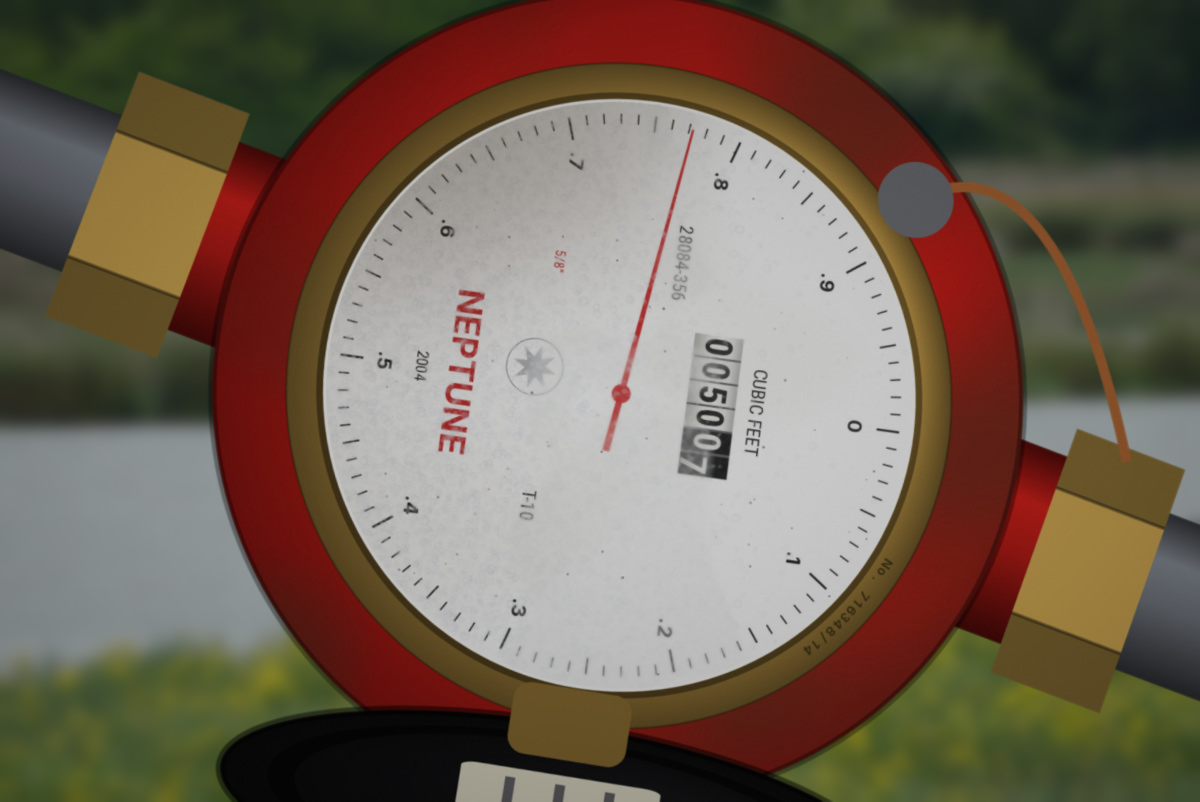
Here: 5006.77 ft³
